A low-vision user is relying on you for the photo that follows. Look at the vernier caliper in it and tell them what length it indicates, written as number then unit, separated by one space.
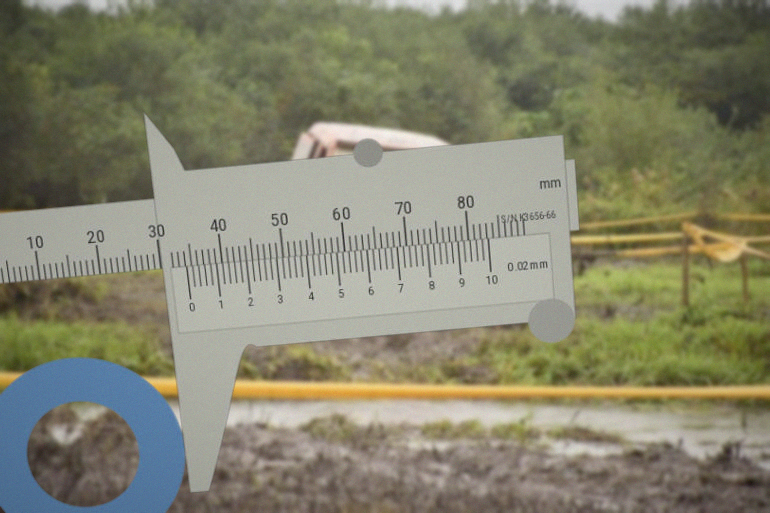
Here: 34.2 mm
